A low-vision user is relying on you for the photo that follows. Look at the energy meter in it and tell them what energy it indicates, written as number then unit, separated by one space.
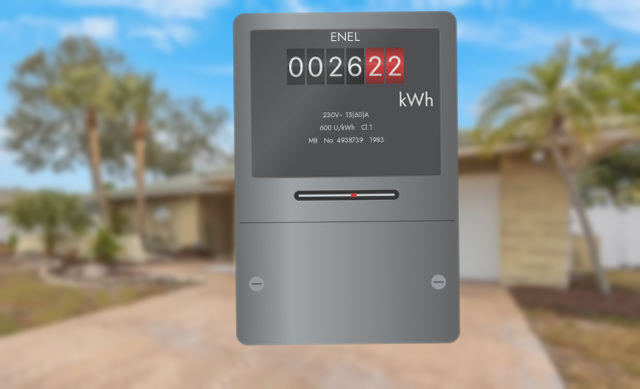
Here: 26.22 kWh
